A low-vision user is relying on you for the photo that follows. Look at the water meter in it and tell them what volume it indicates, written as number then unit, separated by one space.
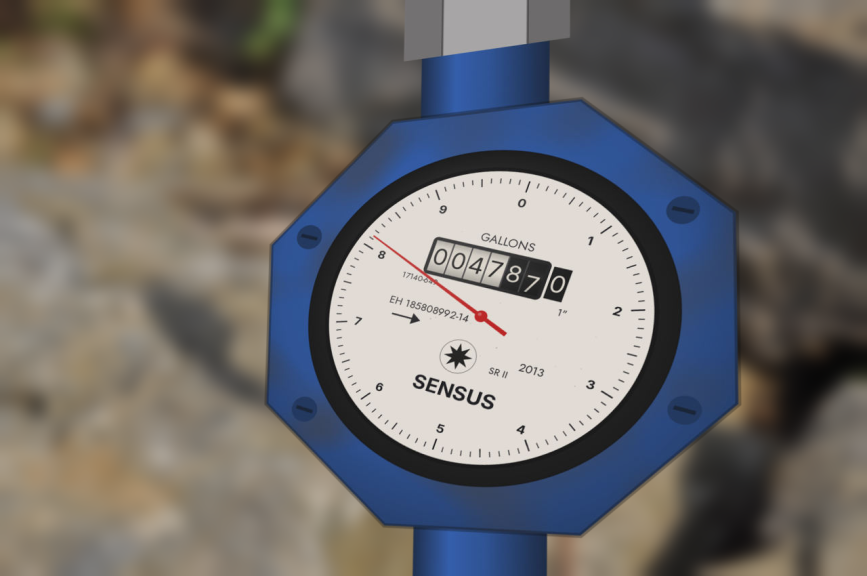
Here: 47868.1 gal
